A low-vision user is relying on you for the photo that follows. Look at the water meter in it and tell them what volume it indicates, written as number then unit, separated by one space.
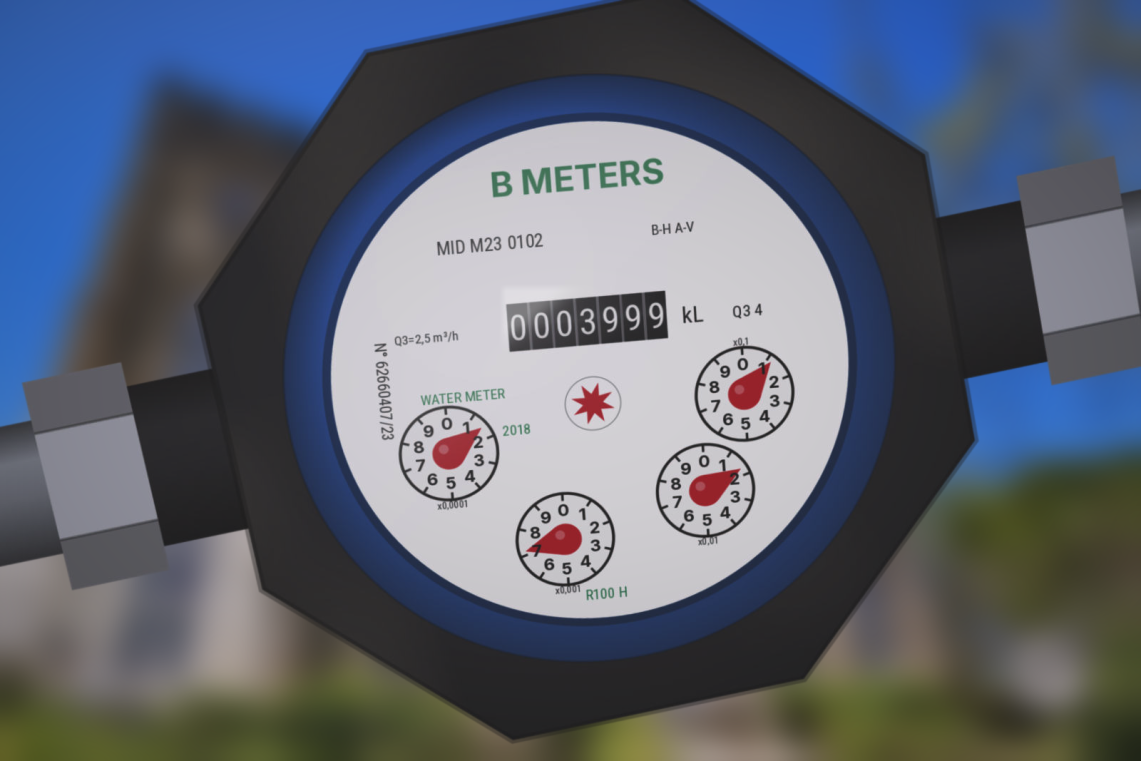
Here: 3999.1171 kL
